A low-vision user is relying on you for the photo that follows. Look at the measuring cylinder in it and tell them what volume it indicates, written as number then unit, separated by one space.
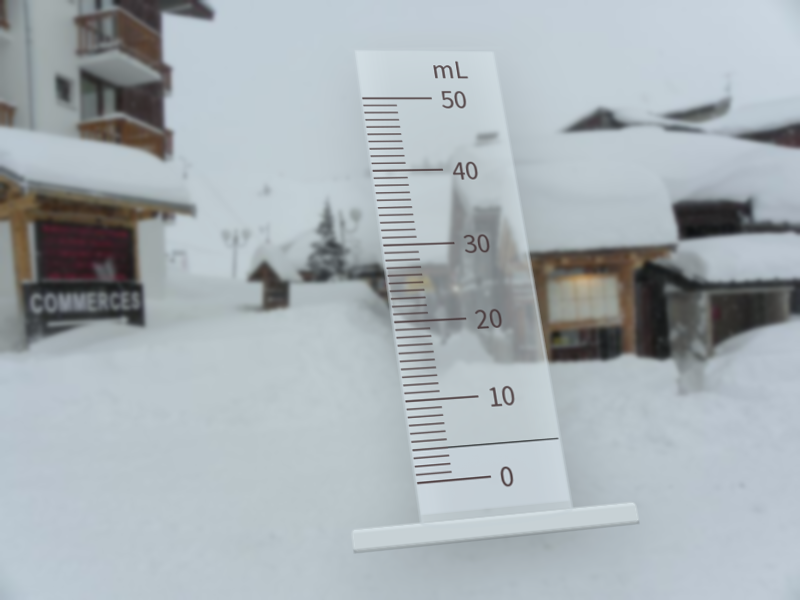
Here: 4 mL
